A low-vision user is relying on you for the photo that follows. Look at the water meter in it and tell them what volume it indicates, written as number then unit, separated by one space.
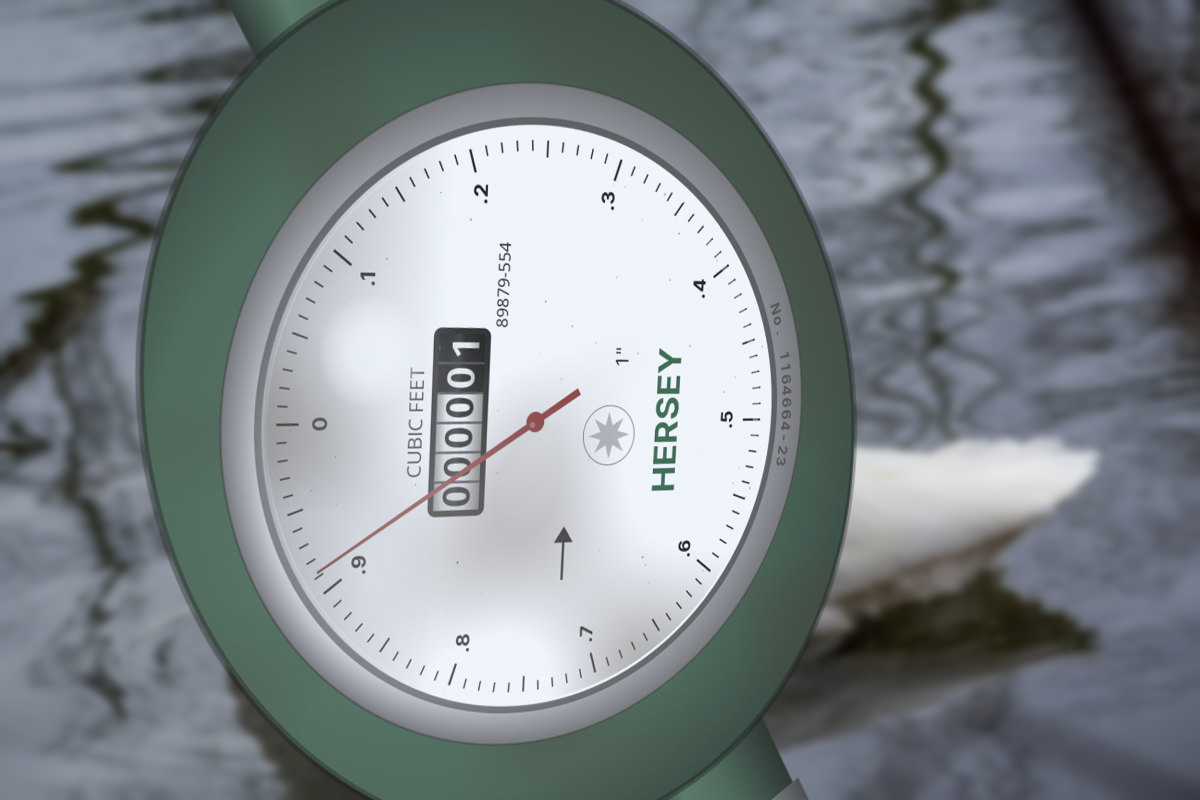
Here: 0.91 ft³
